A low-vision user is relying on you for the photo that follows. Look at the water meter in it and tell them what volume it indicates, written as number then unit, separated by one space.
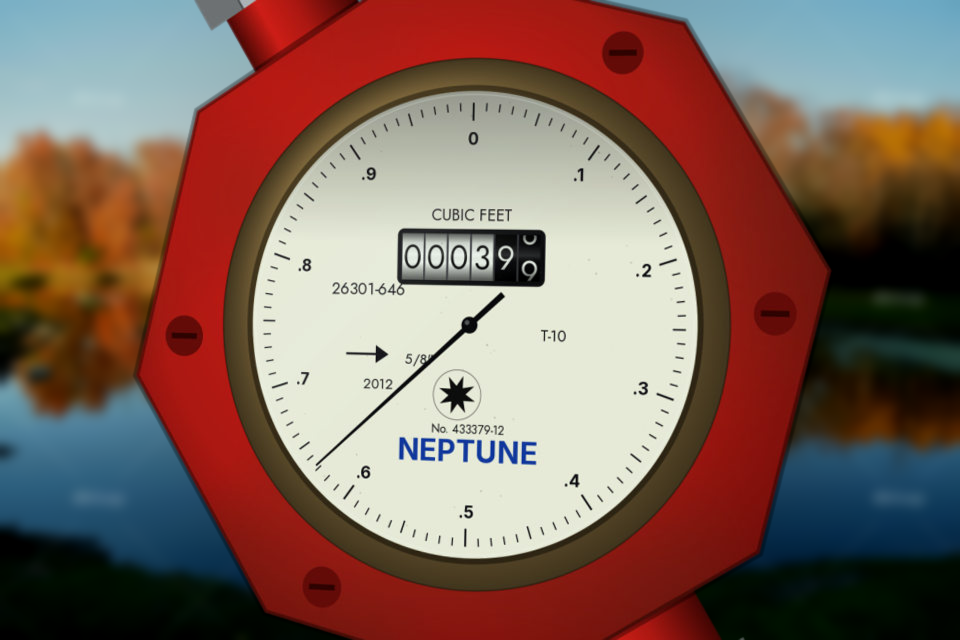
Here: 398.63 ft³
